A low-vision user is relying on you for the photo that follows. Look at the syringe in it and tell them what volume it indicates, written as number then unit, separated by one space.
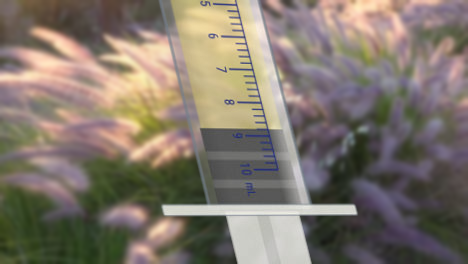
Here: 8.8 mL
